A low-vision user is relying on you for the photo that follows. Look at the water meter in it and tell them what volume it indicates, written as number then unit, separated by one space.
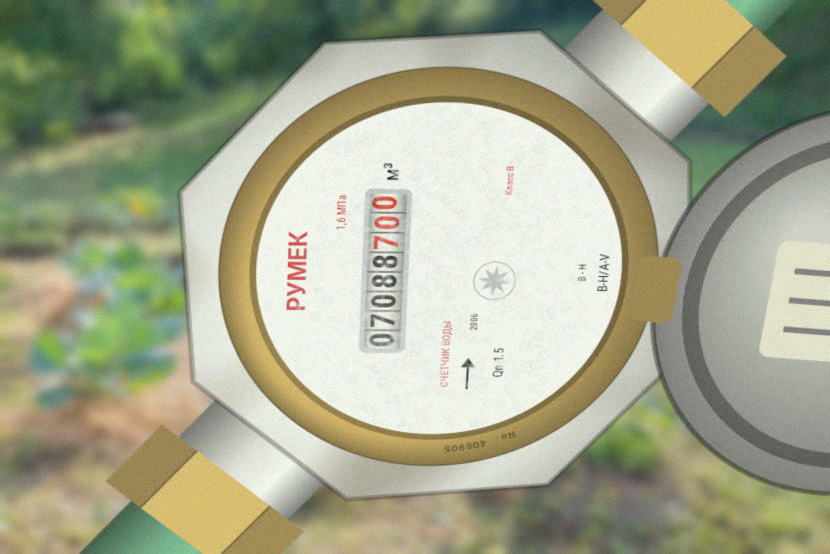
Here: 7088.700 m³
